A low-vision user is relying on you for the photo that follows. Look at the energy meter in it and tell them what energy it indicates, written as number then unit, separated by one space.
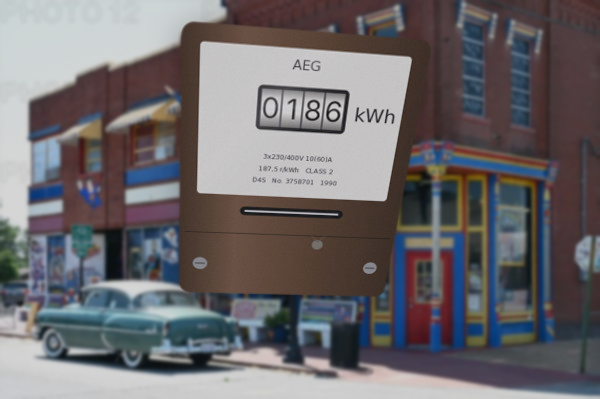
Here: 186 kWh
